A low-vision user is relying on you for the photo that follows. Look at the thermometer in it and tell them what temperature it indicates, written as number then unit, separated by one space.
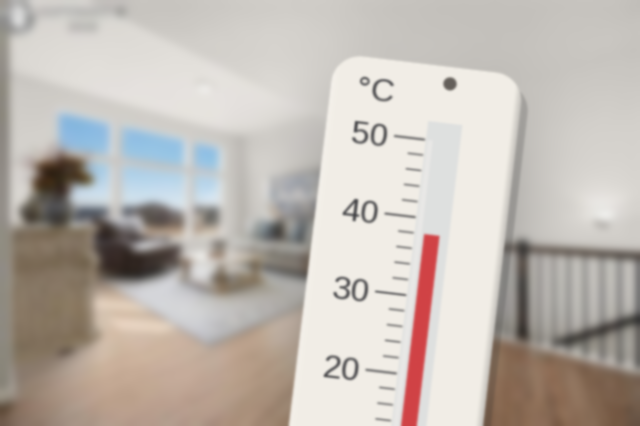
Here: 38 °C
